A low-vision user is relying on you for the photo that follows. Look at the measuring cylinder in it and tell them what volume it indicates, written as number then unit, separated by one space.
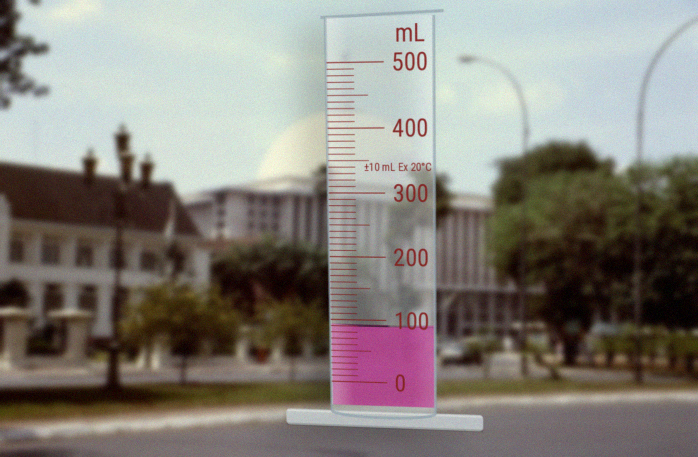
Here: 90 mL
